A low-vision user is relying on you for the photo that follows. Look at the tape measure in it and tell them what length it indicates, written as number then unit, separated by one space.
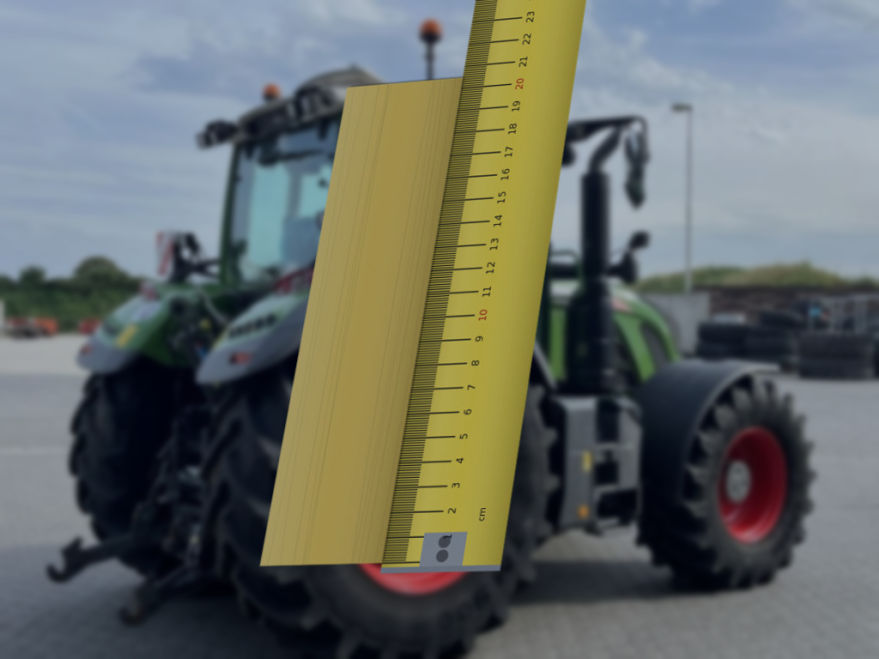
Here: 20.5 cm
